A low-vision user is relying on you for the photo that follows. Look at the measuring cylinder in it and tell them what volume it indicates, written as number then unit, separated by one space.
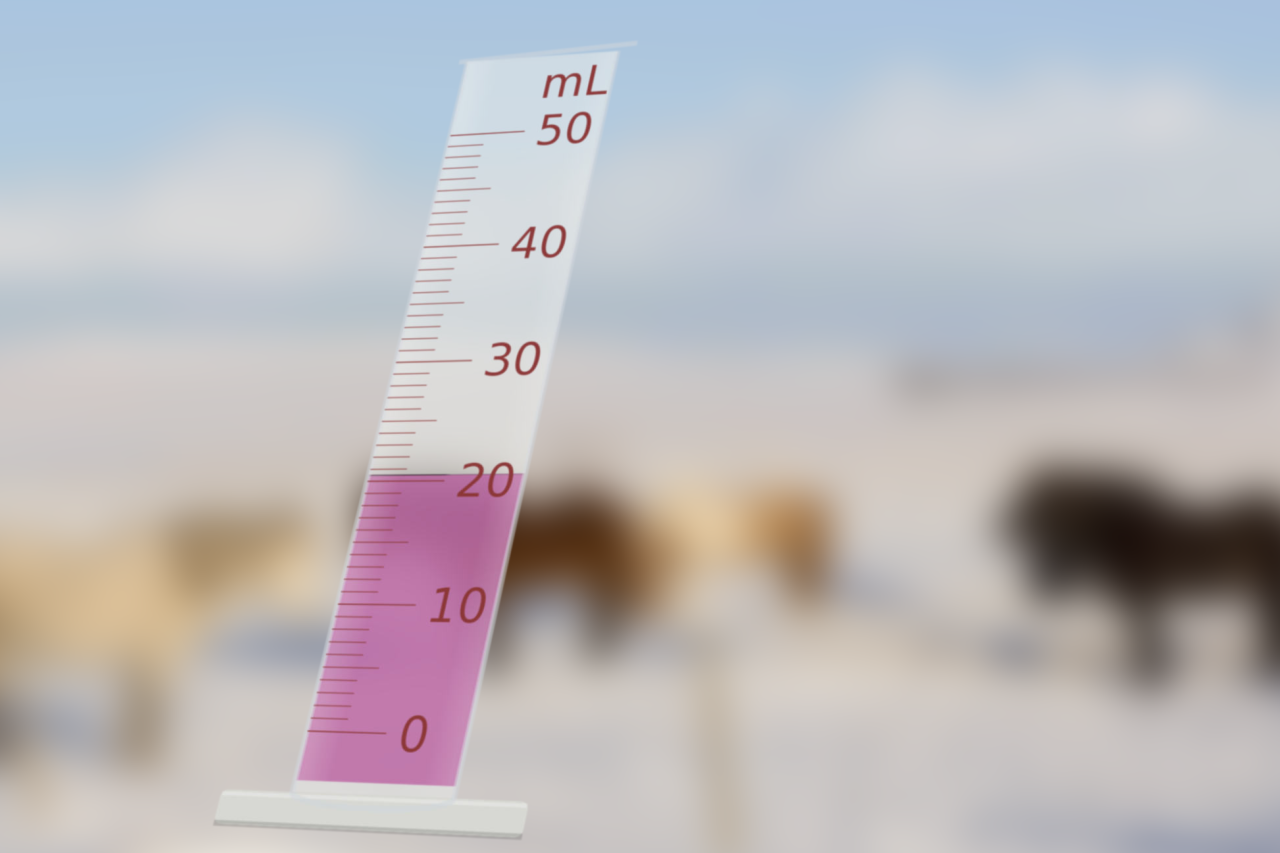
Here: 20.5 mL
